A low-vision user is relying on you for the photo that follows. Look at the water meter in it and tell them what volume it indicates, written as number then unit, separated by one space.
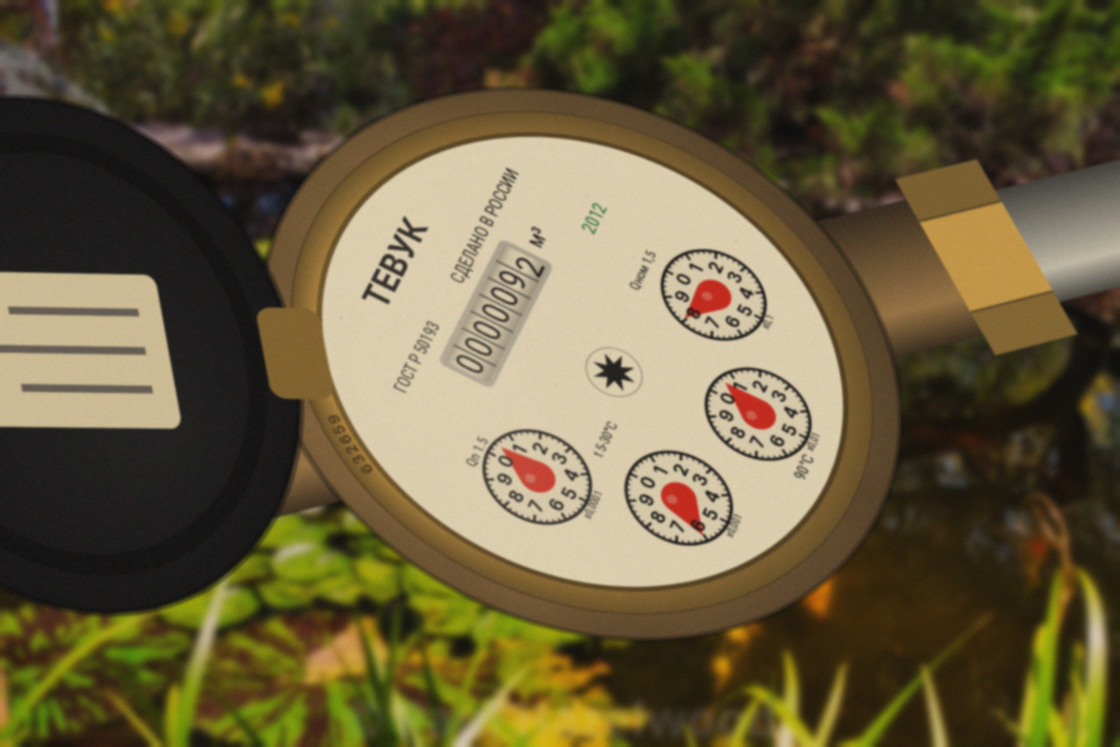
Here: 91.8060 m³
